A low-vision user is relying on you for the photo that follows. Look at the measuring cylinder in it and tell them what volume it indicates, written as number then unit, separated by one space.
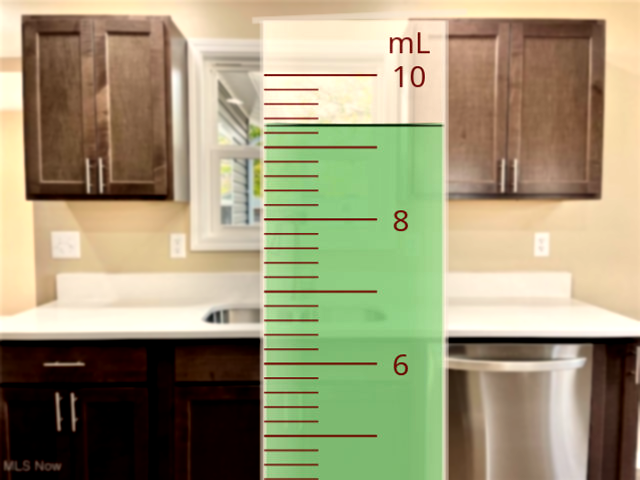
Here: 9.3 mL
